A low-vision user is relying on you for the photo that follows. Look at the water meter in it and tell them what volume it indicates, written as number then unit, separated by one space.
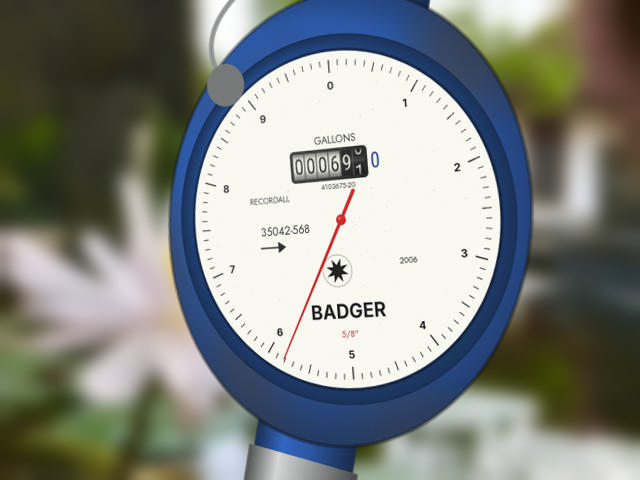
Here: 6905.8 gal
